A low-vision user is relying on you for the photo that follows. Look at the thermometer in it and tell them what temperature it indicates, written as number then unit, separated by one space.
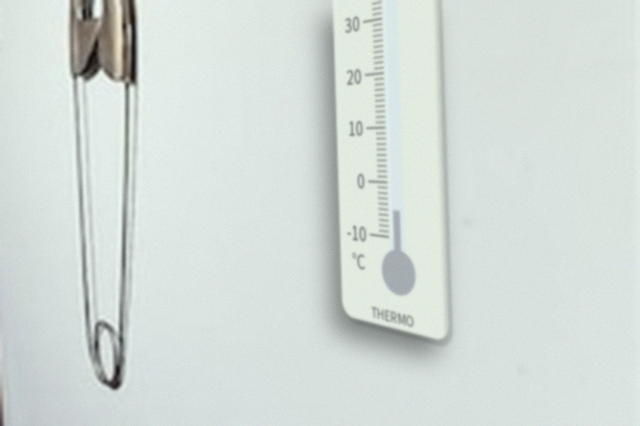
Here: -5 °C
